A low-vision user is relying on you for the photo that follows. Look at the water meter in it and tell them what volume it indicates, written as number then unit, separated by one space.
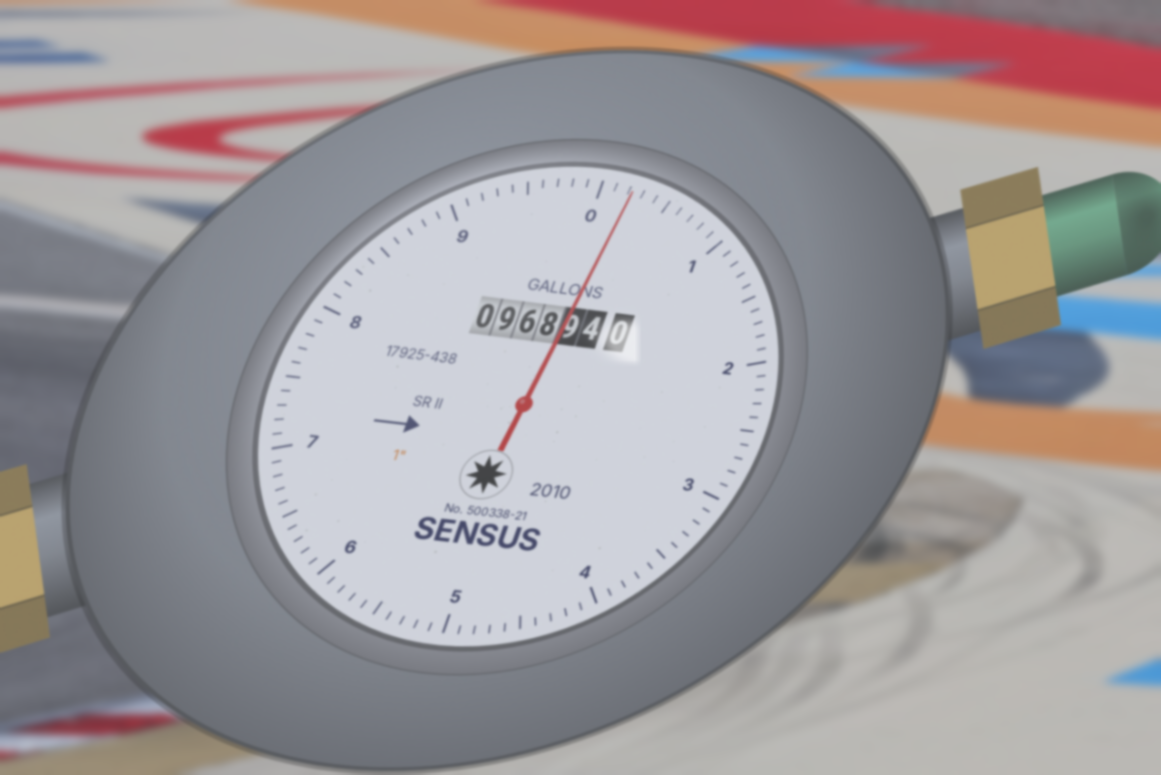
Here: 968940.2 gal
